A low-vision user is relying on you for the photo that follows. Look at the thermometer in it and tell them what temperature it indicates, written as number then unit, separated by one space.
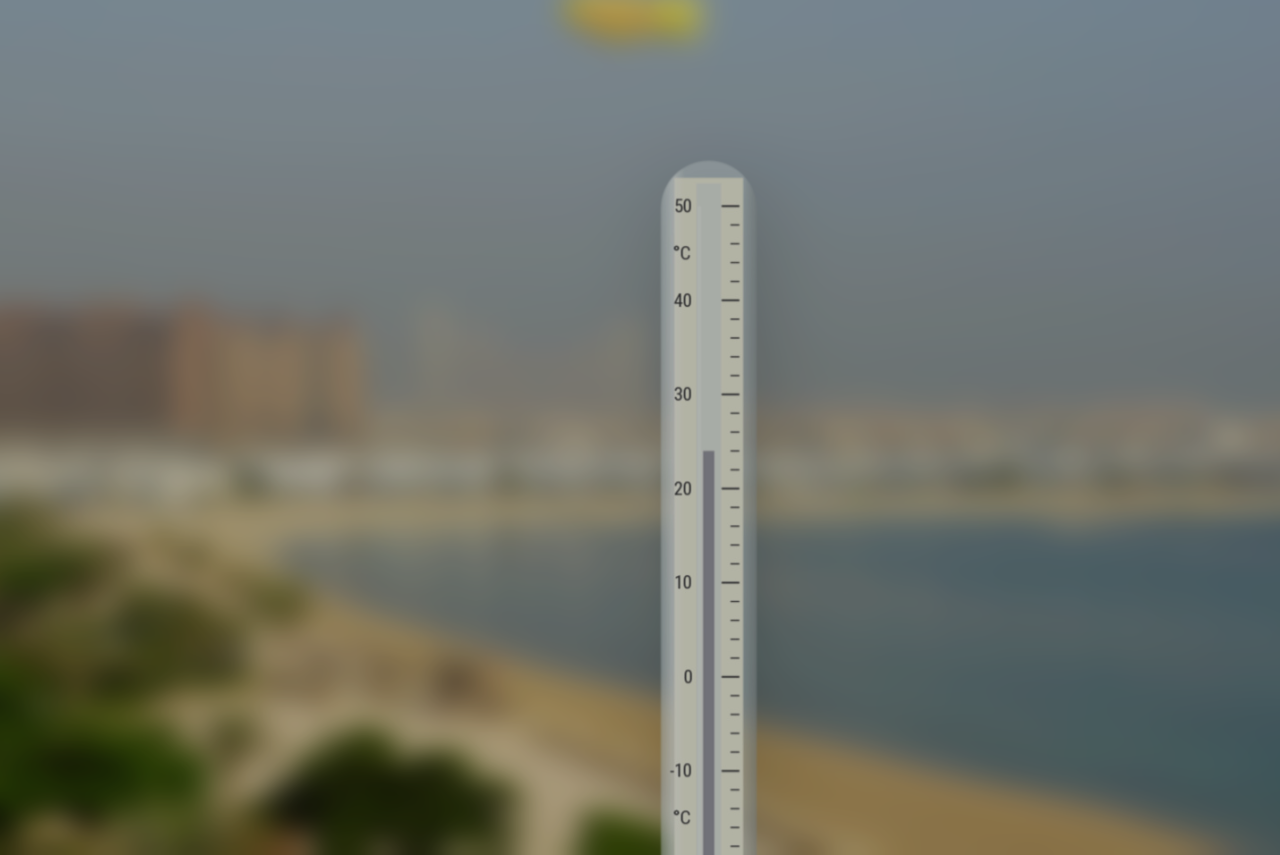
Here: 24 °C
